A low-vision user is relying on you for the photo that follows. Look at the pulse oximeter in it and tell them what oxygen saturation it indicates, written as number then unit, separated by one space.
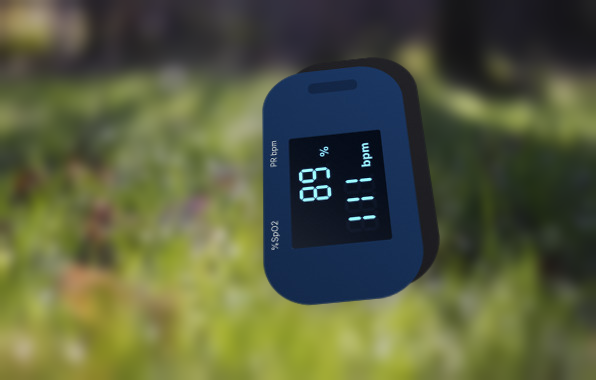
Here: 89 %
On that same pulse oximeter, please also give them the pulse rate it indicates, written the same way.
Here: 111 bpm
